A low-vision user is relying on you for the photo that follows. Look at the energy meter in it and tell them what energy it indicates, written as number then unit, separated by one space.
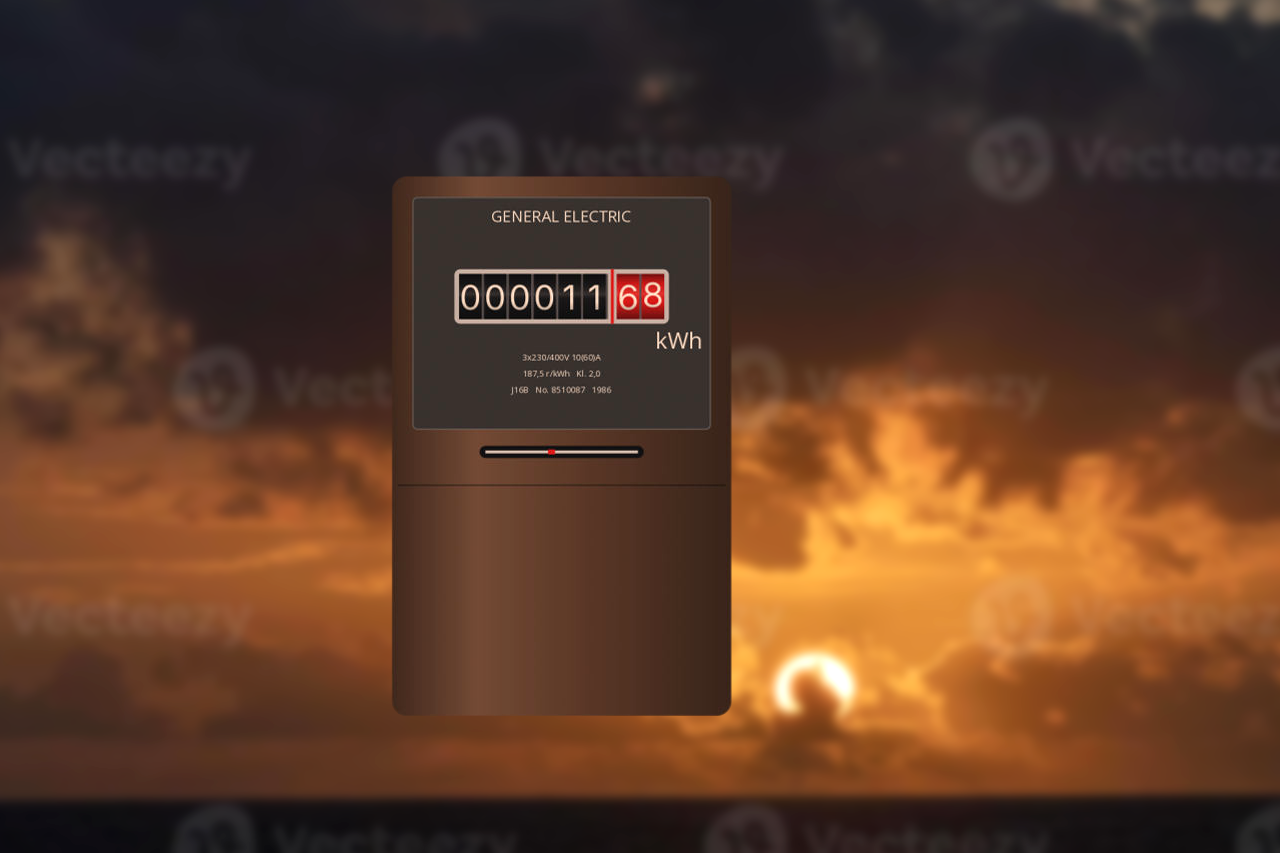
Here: 11.68 kWh
